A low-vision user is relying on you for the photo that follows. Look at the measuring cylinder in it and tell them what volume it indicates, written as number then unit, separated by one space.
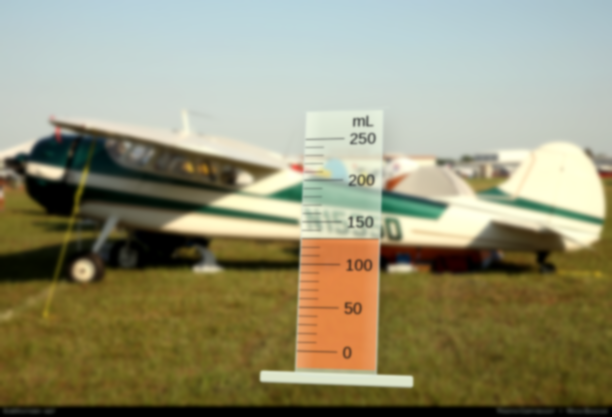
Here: 130 mL
